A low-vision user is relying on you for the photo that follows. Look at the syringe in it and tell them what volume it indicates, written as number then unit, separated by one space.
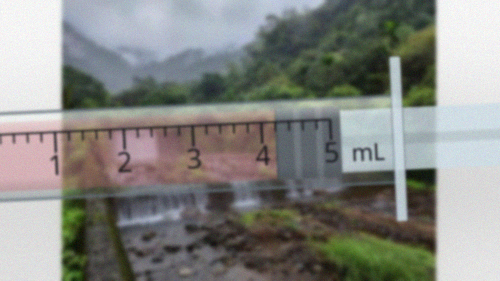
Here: 4.2 mL
